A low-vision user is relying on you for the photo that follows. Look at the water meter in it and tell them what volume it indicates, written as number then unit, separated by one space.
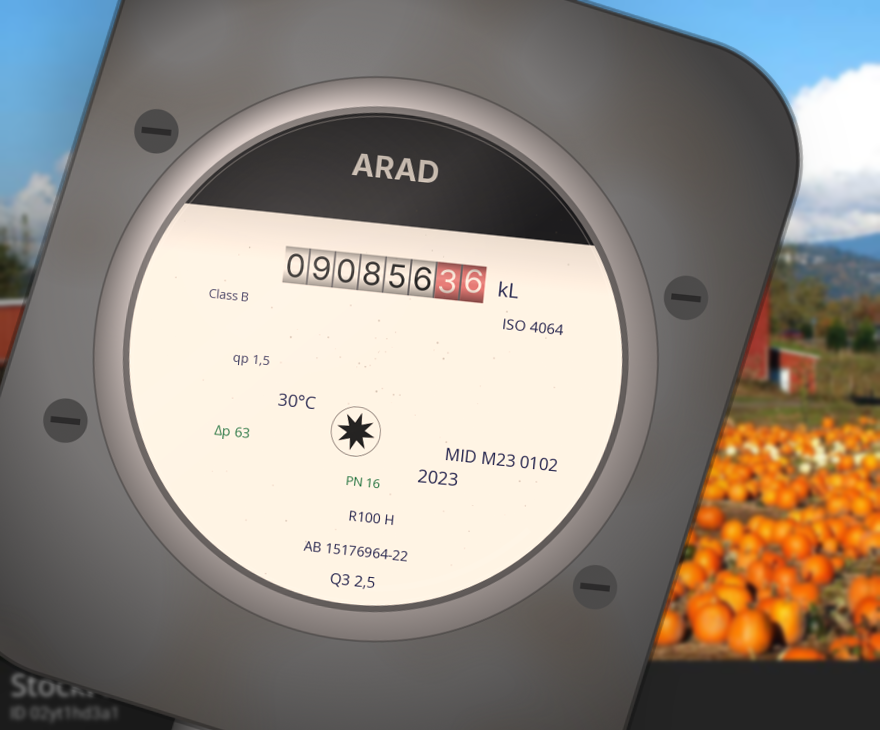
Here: 90856.36 kL
